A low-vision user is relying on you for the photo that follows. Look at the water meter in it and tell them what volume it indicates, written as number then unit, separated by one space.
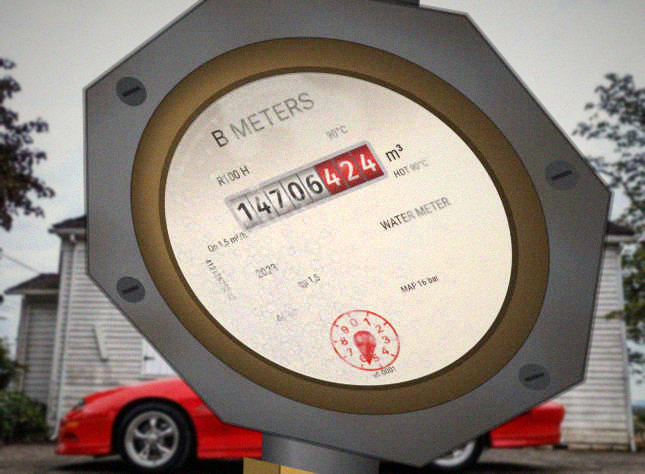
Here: 14706.4245 m³
